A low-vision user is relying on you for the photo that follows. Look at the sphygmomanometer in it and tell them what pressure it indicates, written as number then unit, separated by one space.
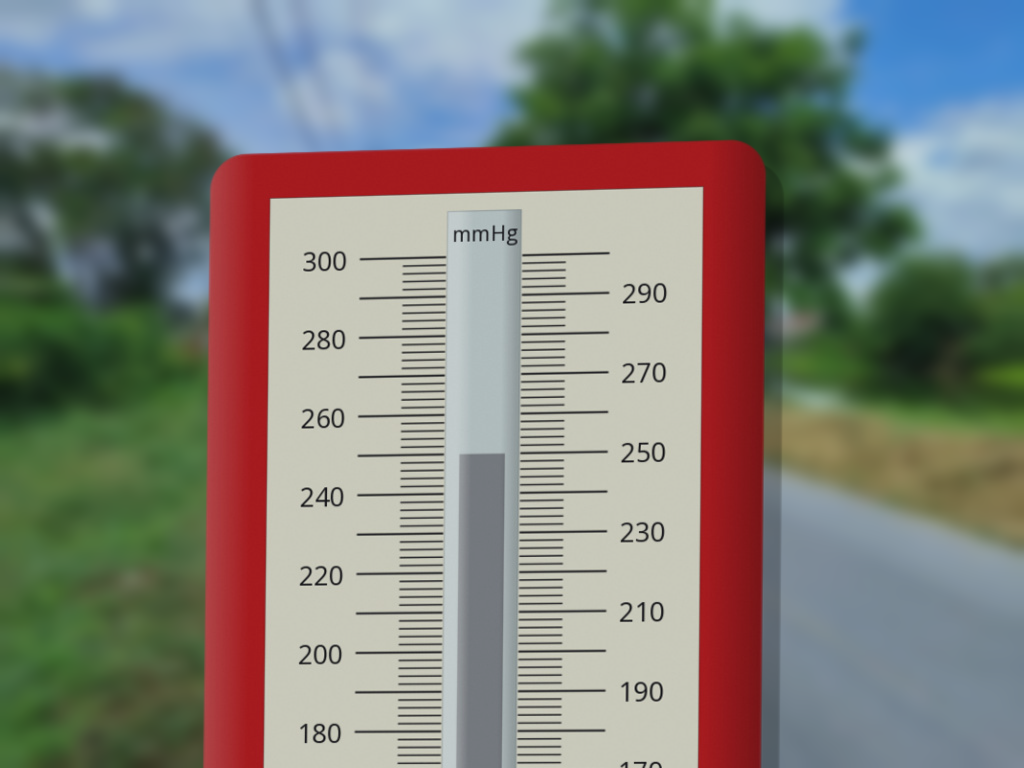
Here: 250 mmHg
